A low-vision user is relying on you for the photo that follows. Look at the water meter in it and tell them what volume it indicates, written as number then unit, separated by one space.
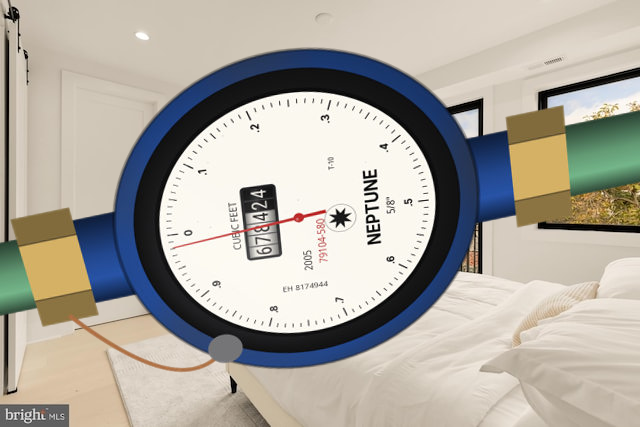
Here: 678423.98 ft³
